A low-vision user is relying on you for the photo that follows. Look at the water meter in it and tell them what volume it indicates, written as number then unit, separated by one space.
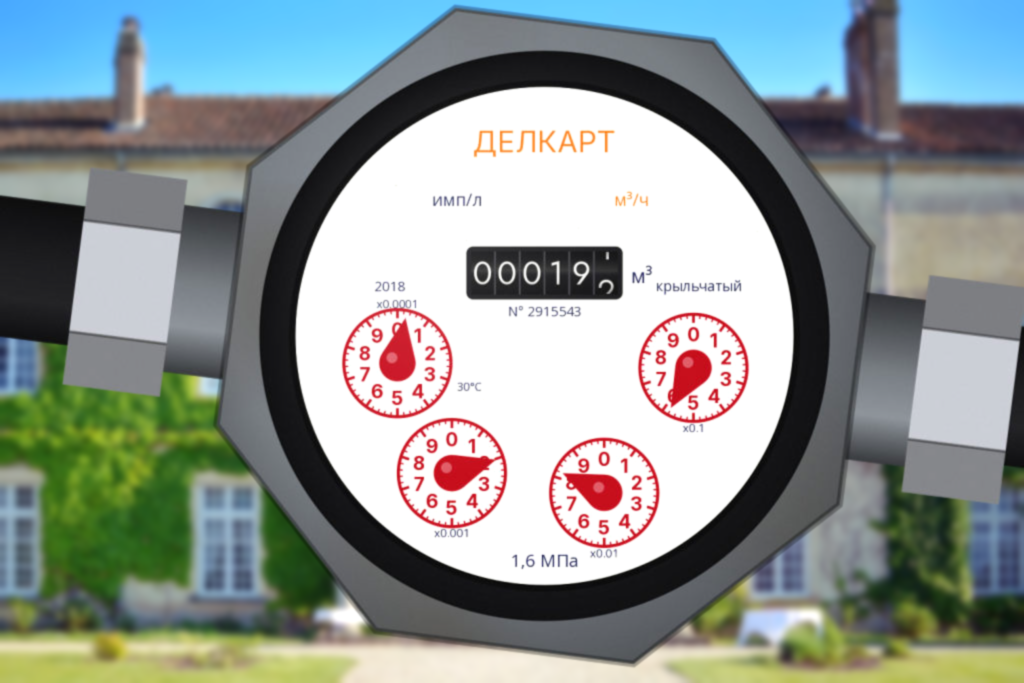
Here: 191.5820 m³
